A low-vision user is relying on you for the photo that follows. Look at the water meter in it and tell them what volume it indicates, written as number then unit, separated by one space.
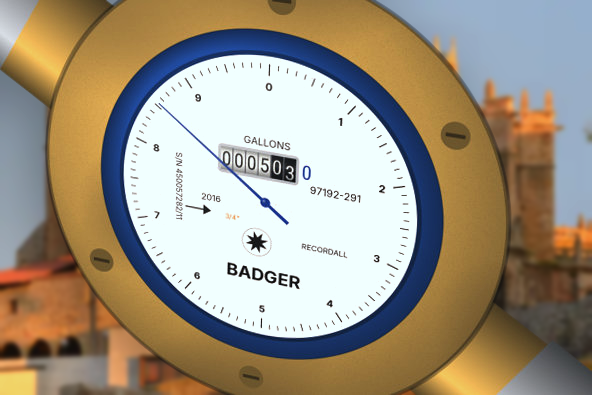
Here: 5028.5 gal
